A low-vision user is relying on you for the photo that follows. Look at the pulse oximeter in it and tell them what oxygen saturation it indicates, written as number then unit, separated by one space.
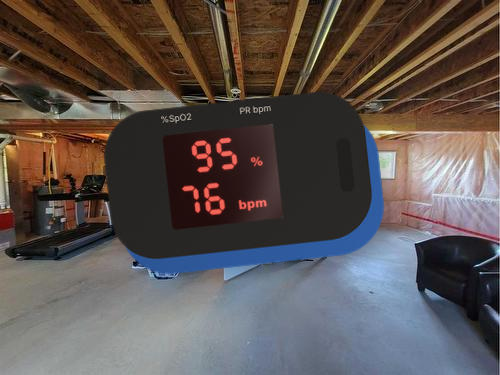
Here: 95 %
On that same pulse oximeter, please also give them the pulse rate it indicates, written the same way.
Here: 76 bpm
